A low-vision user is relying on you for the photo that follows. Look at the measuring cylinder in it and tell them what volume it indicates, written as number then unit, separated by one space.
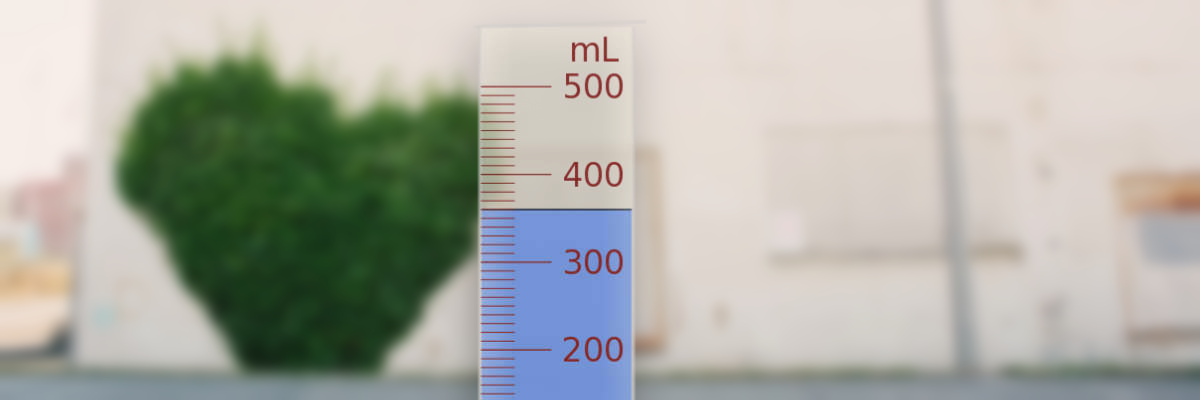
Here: 360 mL
